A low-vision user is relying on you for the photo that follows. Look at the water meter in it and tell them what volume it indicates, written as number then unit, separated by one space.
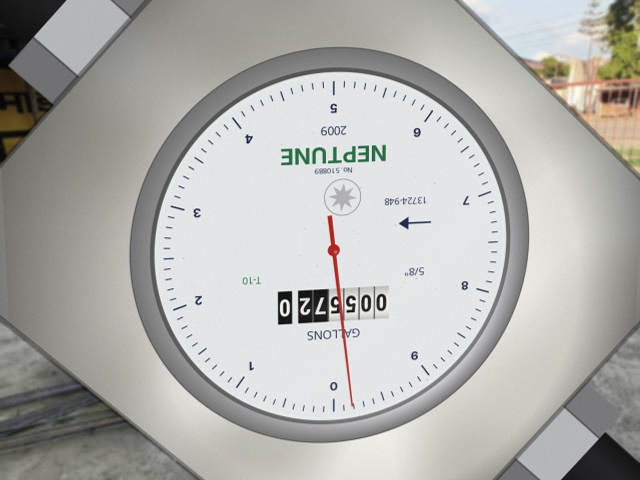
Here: 55719.8 gal
